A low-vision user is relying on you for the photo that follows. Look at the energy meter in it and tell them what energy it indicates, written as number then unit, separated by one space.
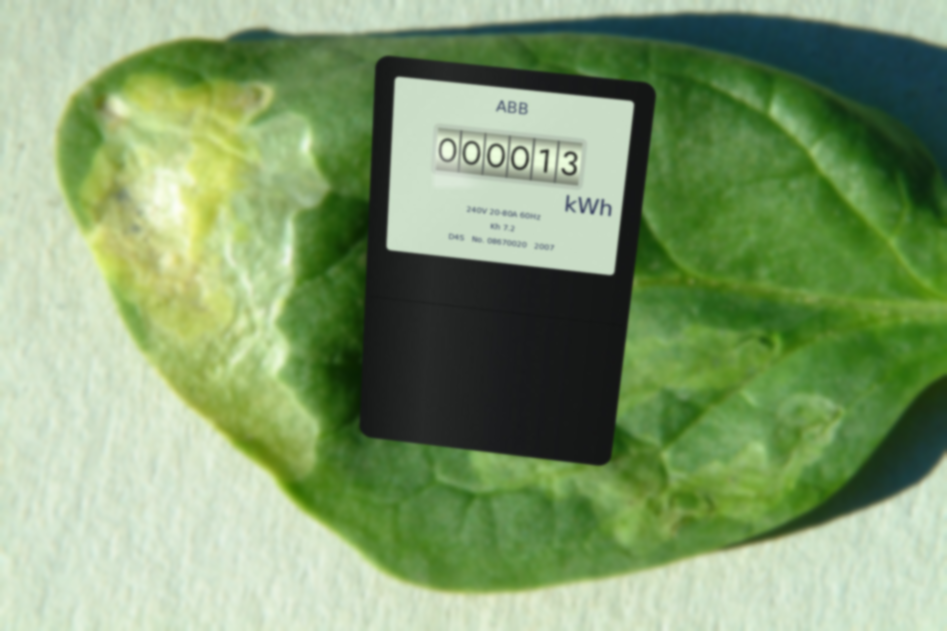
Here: 13 kWh
